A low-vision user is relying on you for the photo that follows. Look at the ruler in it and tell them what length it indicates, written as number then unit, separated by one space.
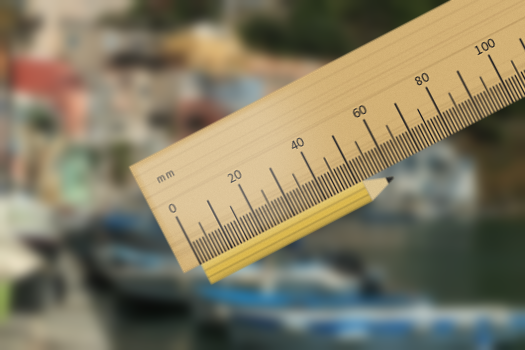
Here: 60 mm
